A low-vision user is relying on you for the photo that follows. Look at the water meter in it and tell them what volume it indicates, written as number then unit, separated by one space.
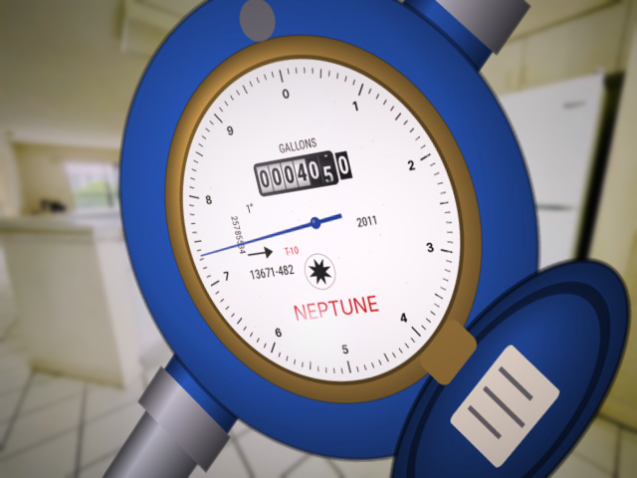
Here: 4047.3 gal
